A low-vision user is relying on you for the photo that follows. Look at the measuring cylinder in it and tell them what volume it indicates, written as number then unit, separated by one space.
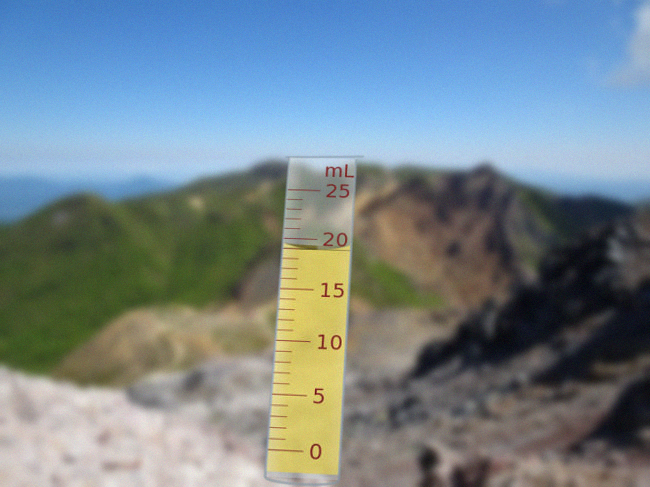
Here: 19 mL
